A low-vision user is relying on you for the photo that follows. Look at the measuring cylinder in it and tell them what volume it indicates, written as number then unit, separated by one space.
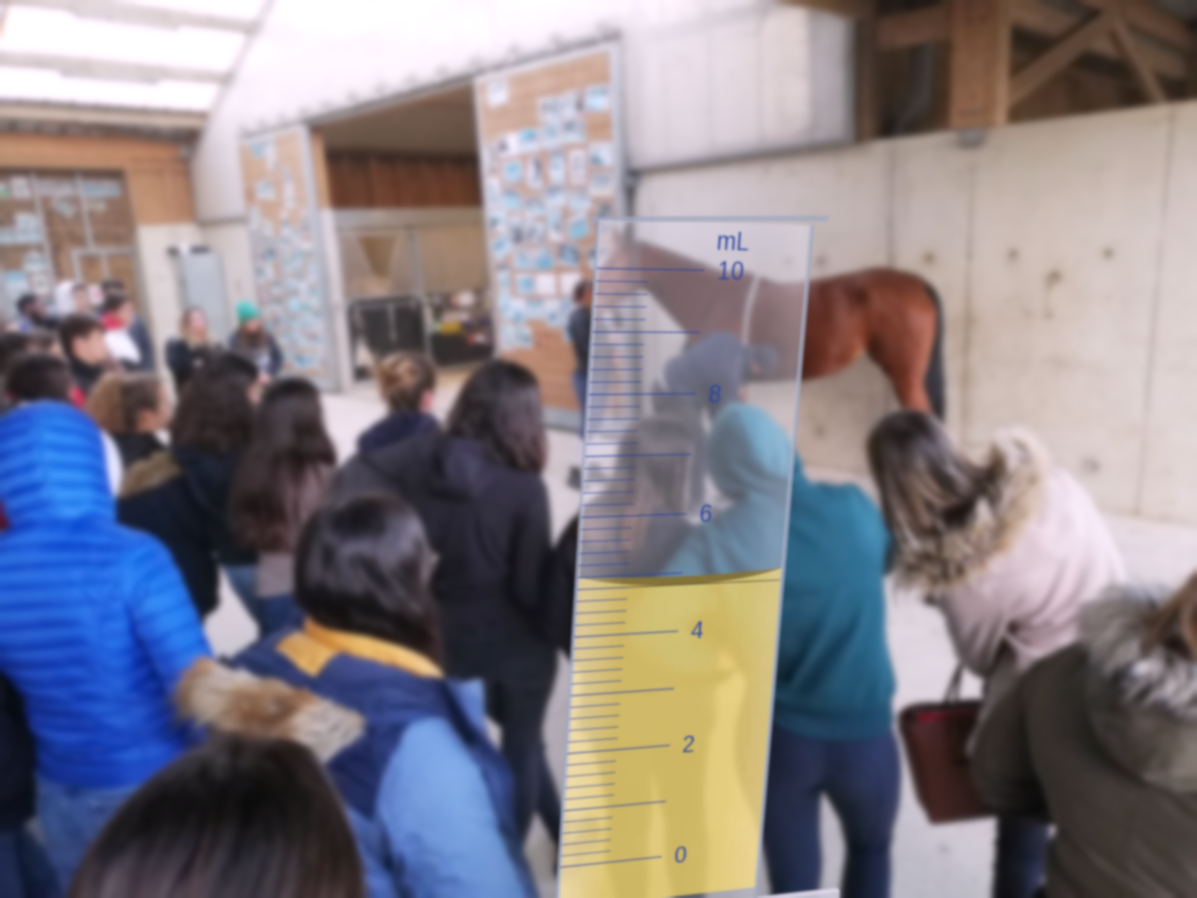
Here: 4.8 mL
